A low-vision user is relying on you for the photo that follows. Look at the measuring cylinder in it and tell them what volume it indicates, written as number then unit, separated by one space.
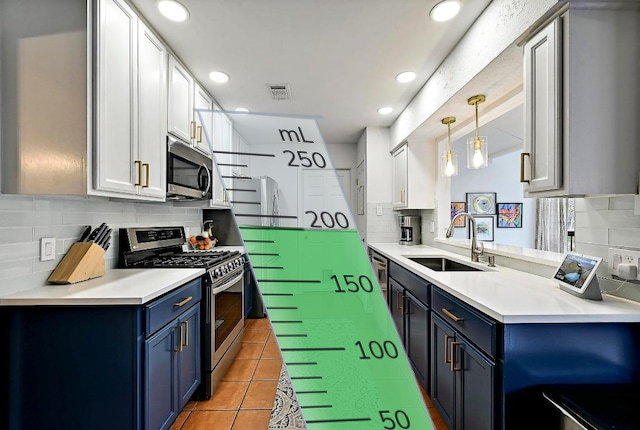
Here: 190 mL
